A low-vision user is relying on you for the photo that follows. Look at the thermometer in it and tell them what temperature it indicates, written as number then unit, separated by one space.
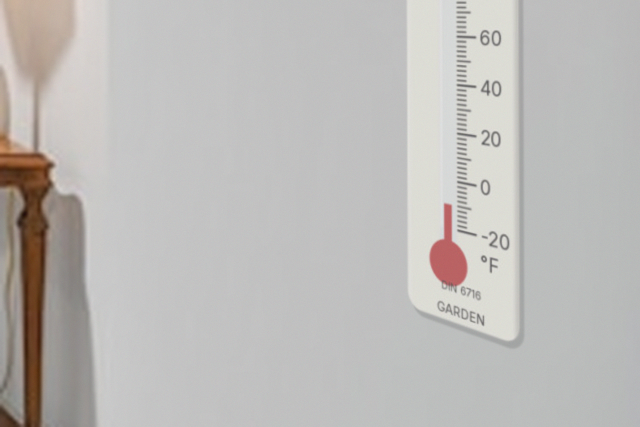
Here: -10 °F
